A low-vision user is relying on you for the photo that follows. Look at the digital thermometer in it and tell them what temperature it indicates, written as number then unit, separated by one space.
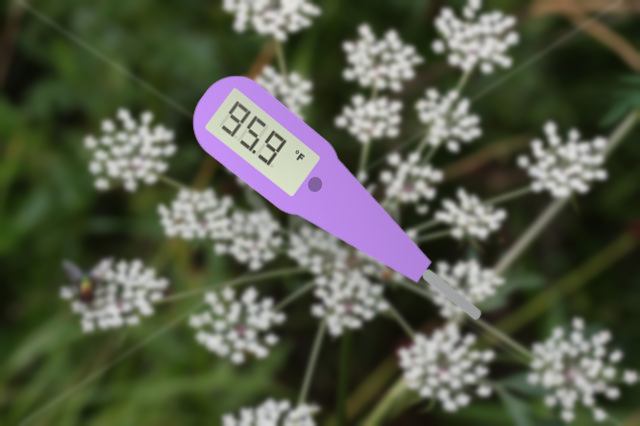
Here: 95.9 °F
